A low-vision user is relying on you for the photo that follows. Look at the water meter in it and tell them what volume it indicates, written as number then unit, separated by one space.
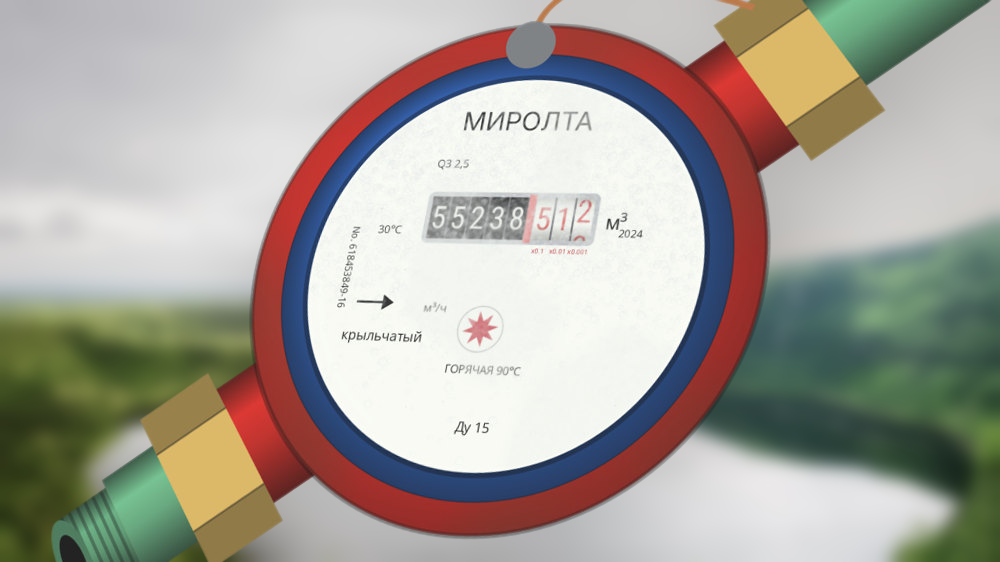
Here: 55238.512 m³
